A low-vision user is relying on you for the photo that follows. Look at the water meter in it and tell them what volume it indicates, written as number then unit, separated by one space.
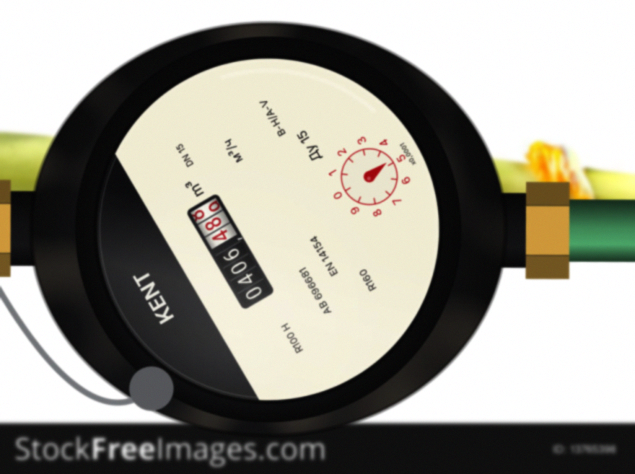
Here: 406.4884 m³
